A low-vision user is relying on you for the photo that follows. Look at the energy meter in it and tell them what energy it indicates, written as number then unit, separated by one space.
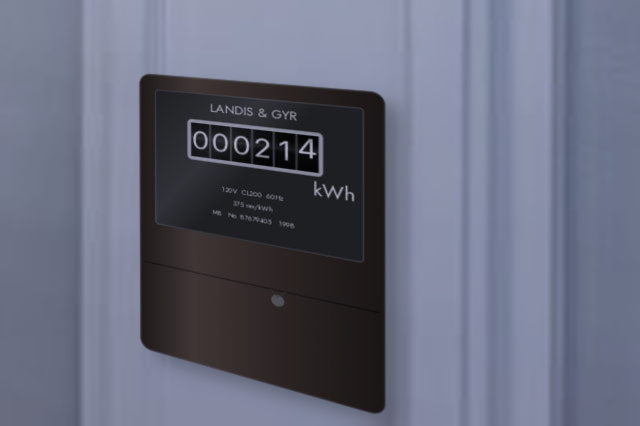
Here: 214 kWh
